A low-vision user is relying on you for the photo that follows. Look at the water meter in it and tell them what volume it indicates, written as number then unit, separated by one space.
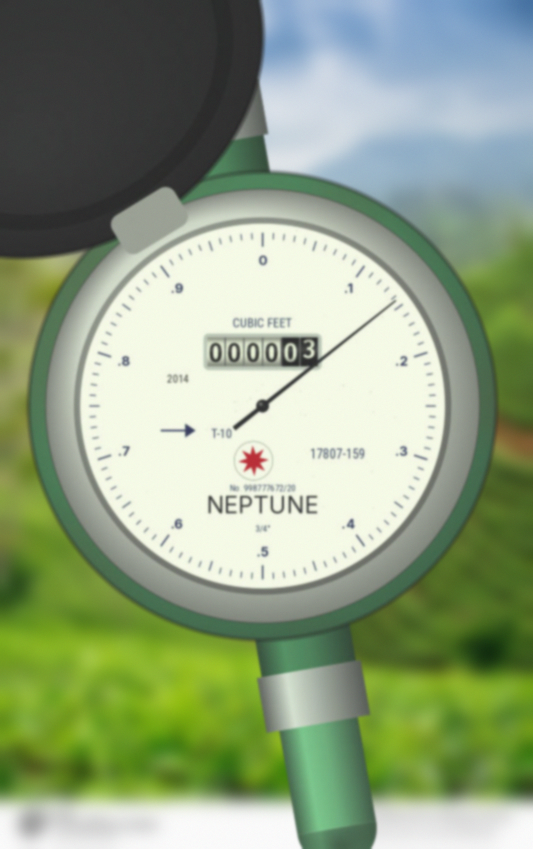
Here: 3.14 ft³
